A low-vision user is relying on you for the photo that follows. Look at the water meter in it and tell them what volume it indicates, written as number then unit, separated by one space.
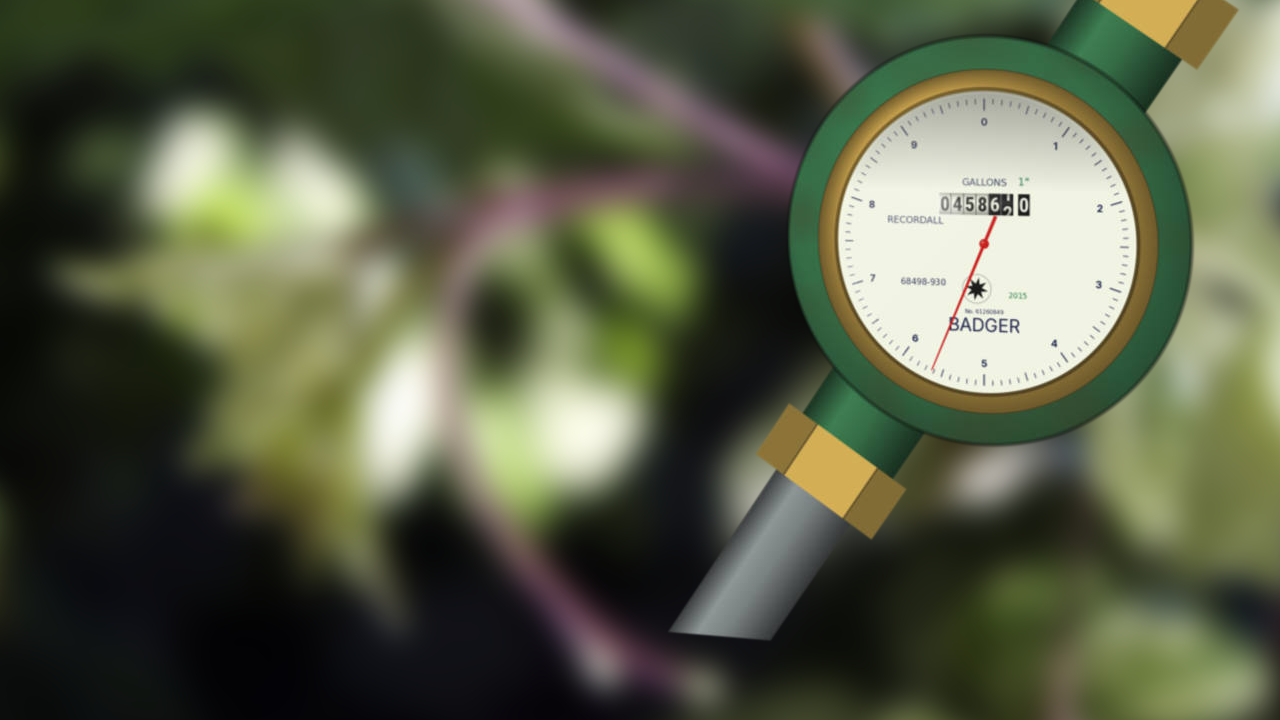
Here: 458615.6 gal
